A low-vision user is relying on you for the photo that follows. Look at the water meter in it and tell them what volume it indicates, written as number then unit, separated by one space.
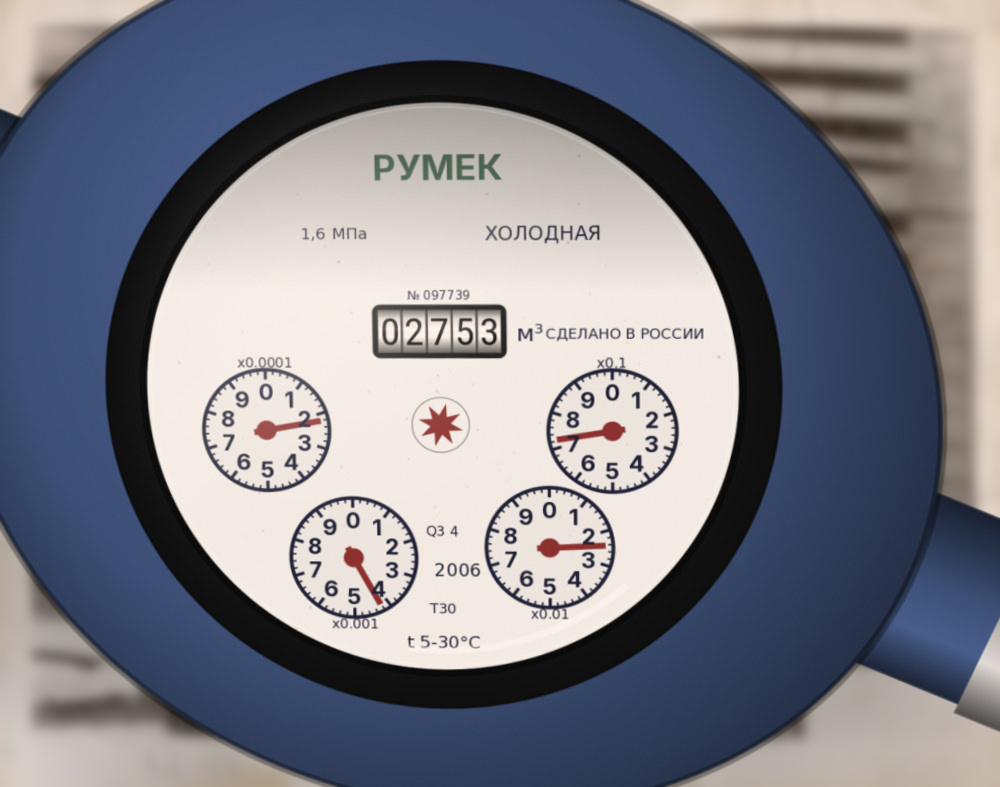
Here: 2753.7242 m³
